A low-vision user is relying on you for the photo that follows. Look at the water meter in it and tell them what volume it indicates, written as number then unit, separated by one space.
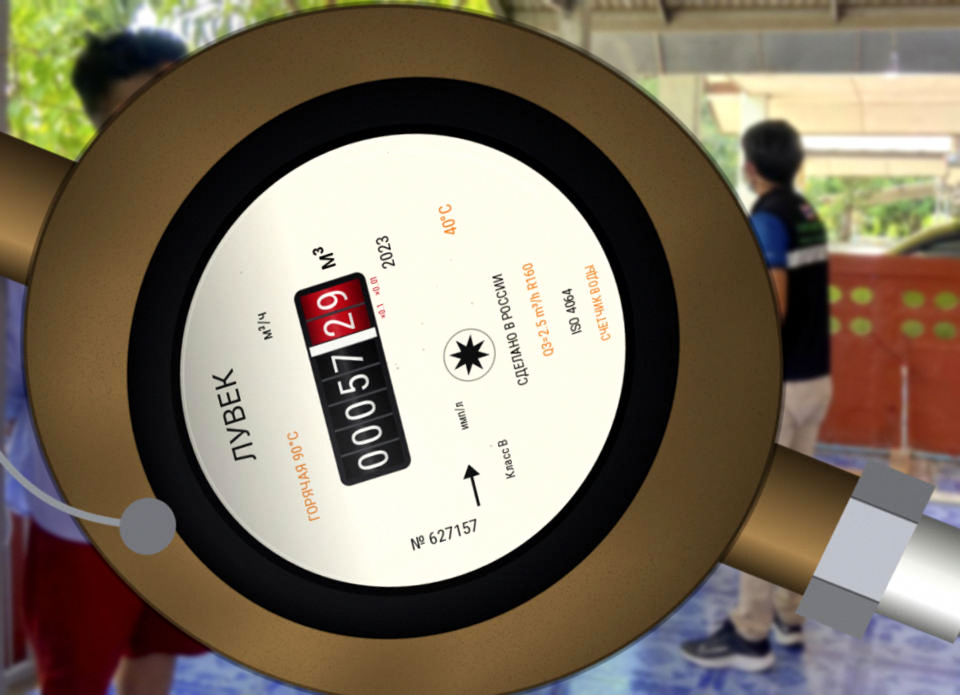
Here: 57.29 m³
